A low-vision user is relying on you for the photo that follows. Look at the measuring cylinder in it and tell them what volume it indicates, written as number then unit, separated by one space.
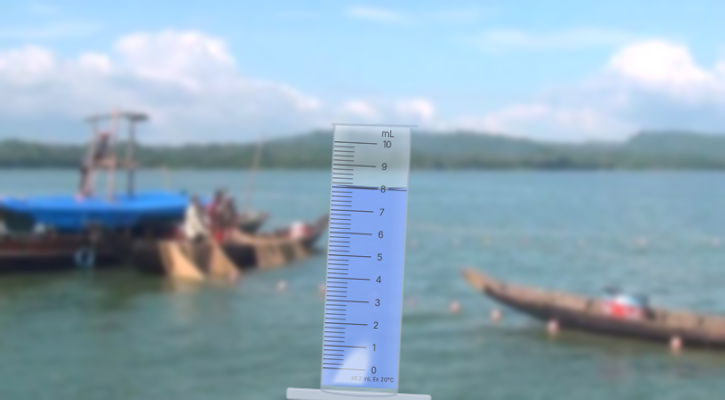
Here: 8 mL
